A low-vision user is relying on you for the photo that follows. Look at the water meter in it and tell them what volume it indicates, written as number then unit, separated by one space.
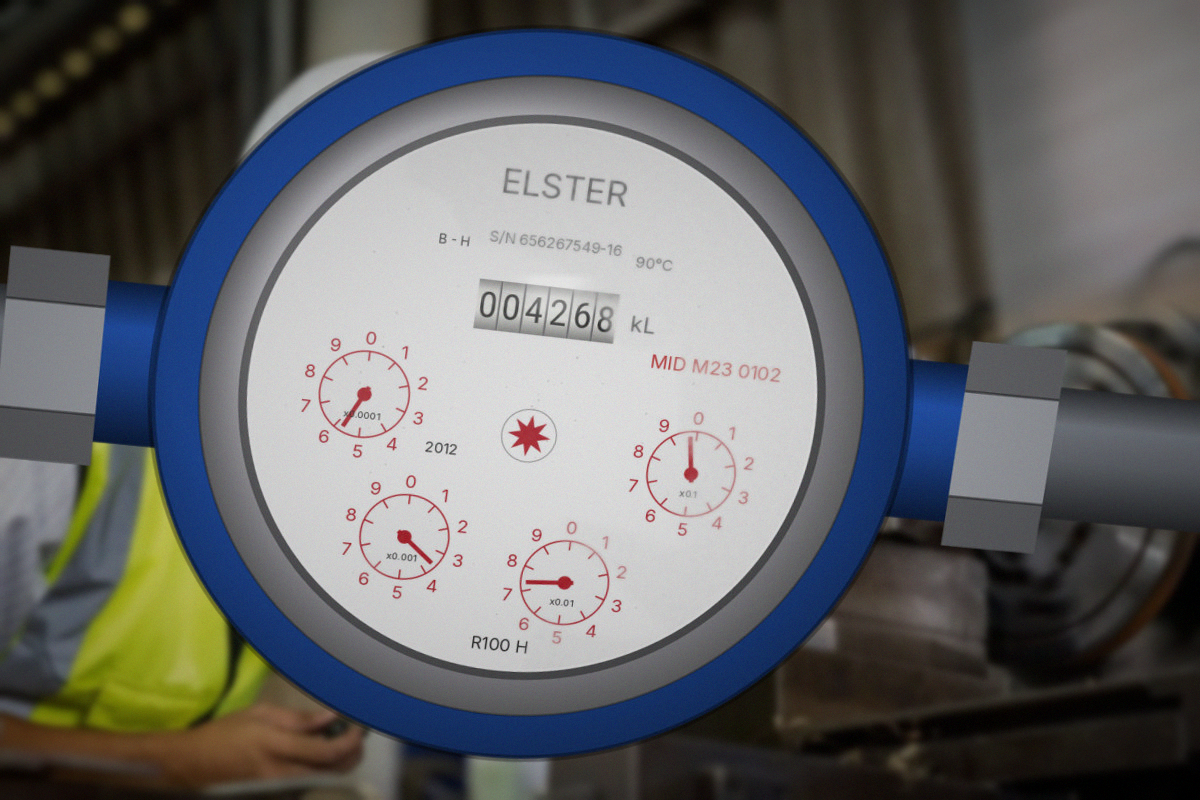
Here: 4267.9735 kL
